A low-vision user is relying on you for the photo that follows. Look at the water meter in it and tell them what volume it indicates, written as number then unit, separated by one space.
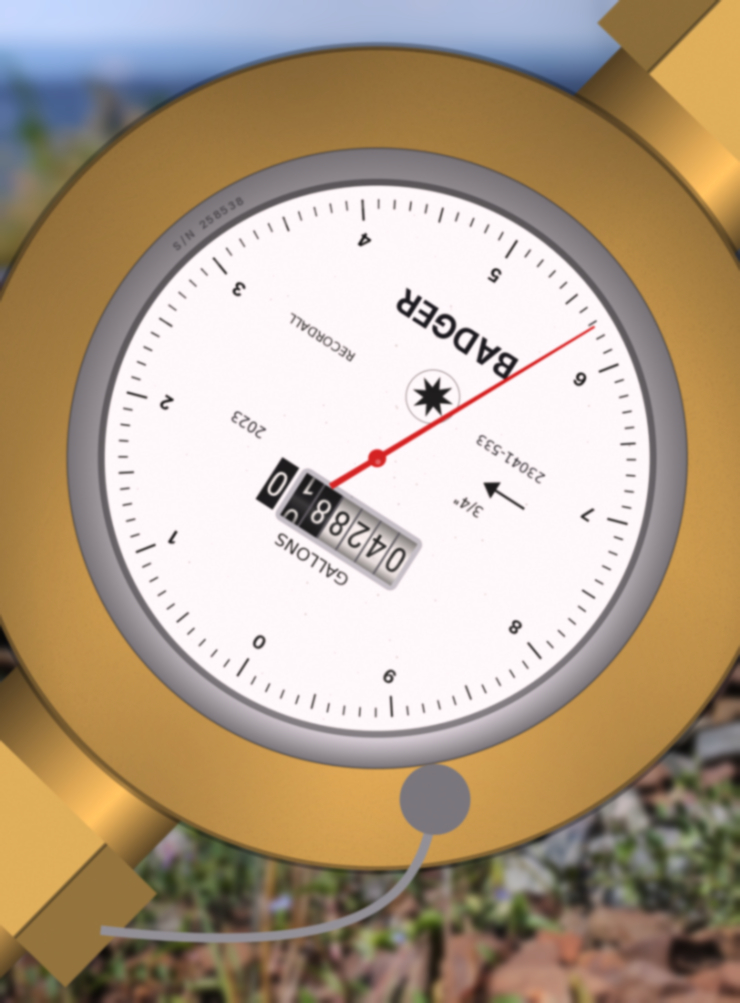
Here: 428805.7 gal
